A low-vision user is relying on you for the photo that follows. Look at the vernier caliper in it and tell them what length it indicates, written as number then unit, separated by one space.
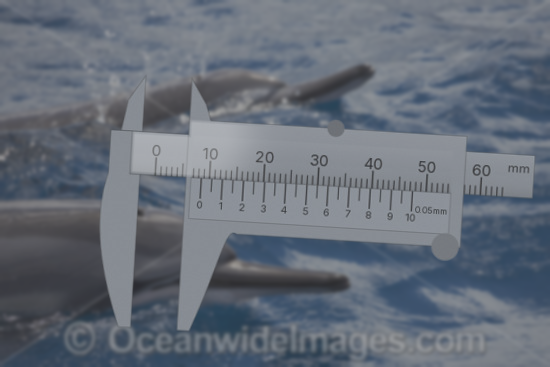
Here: 8.5 mm
